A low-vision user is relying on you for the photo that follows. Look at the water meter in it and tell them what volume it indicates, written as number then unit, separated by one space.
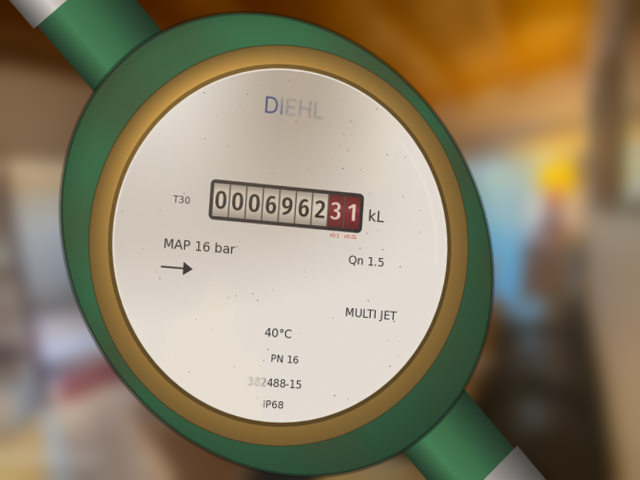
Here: 6962.31 kL
